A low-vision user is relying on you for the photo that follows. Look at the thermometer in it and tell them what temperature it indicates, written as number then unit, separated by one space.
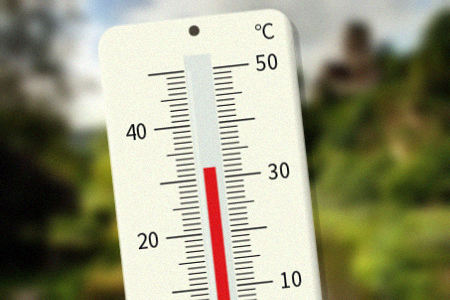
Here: 32 °C
